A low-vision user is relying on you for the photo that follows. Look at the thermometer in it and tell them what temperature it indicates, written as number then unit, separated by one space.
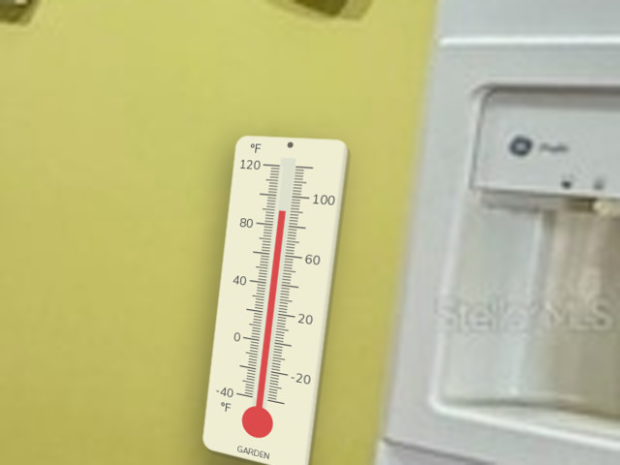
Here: 90 °F
